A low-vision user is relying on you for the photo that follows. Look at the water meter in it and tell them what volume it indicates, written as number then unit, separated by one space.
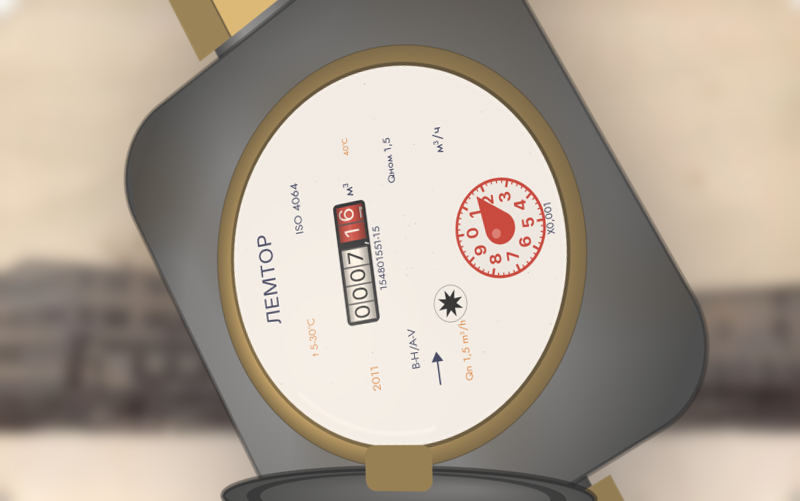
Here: 7.161 m³
